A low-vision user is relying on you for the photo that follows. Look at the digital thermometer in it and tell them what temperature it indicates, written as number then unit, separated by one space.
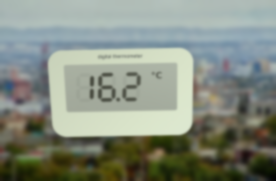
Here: 16.2 °C
